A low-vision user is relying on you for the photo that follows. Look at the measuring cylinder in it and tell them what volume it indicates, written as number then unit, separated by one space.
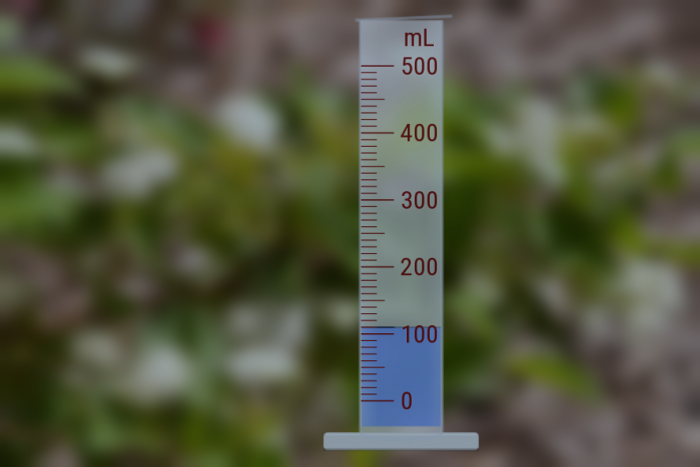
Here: 110 mL
